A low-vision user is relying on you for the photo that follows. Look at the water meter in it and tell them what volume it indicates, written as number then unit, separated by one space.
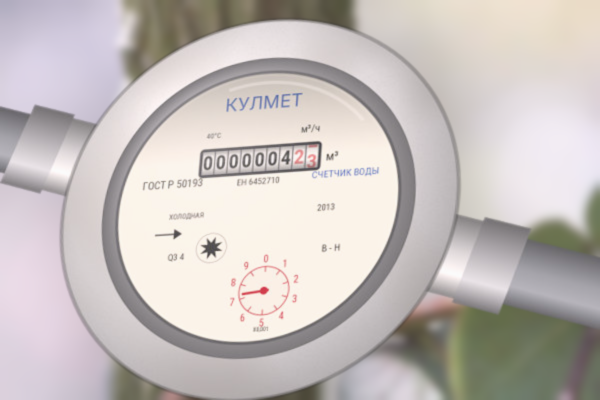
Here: 4.227 m³
